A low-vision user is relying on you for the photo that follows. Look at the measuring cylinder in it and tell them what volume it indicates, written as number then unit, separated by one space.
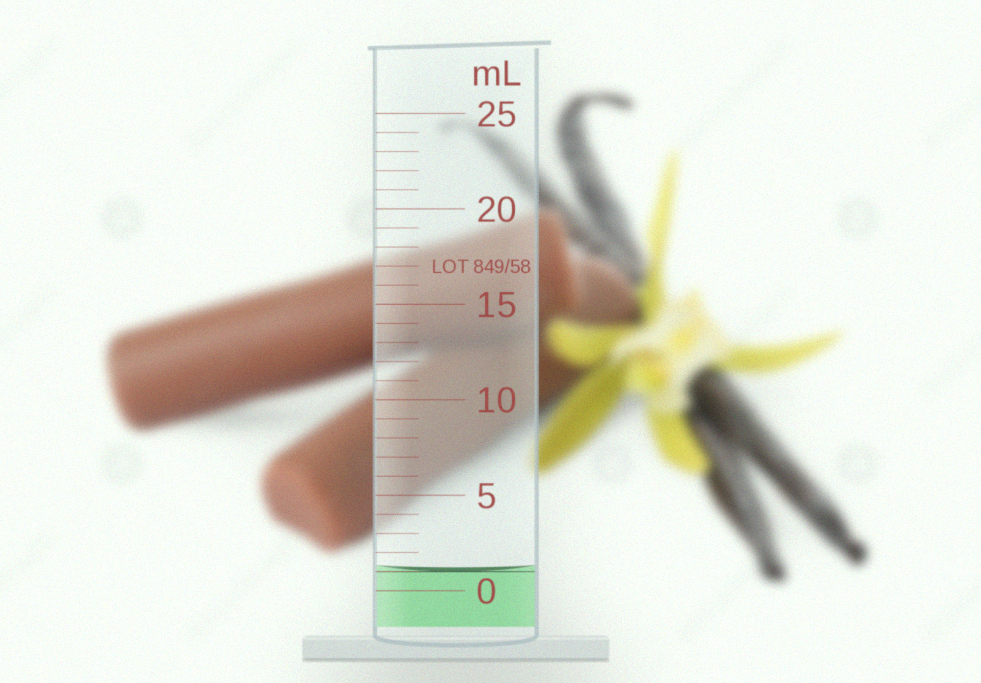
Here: 1 mL
